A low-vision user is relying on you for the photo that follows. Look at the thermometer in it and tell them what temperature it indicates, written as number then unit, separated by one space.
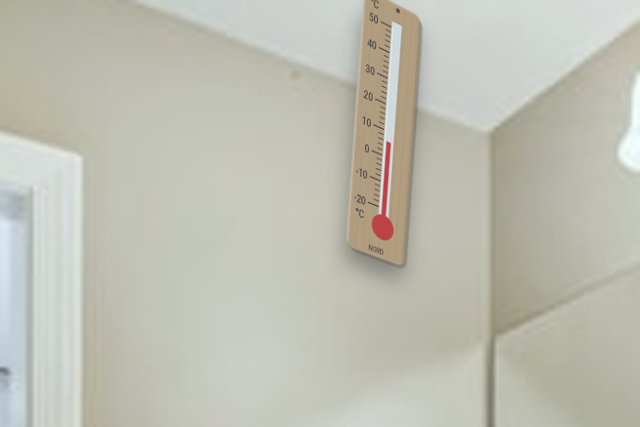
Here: 6 °C
